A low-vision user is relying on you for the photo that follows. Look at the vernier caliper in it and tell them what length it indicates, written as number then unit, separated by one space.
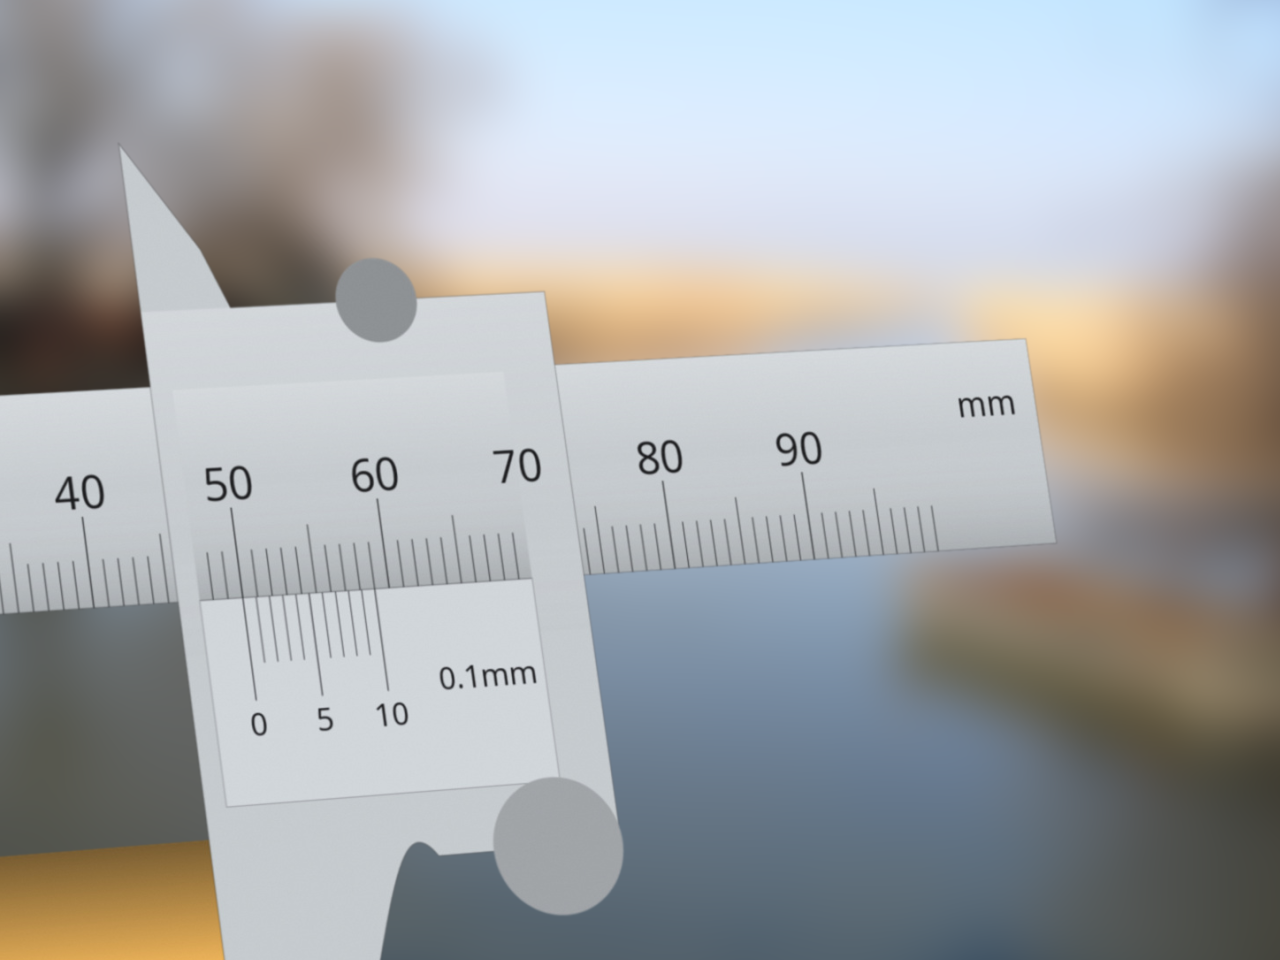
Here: 50.0 mm
